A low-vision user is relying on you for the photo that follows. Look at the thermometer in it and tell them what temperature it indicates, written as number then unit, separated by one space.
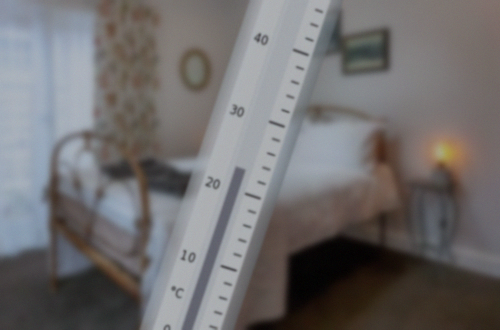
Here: 23 °C
